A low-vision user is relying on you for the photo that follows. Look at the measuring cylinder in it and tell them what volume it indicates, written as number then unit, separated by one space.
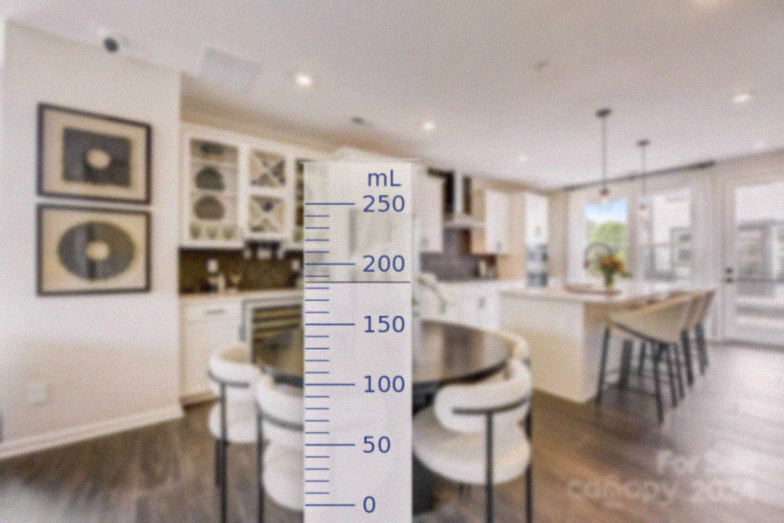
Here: 185 mL
